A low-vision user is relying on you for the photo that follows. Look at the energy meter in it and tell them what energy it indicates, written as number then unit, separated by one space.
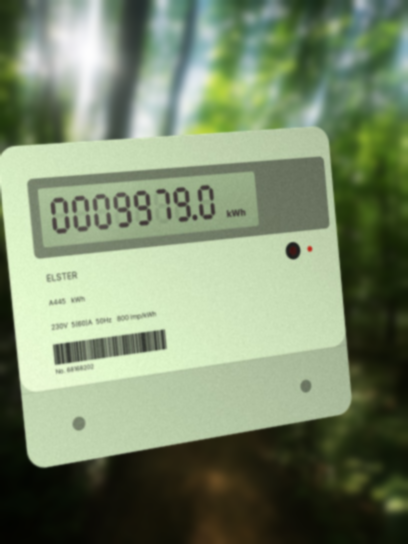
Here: 9979.0 kWh
